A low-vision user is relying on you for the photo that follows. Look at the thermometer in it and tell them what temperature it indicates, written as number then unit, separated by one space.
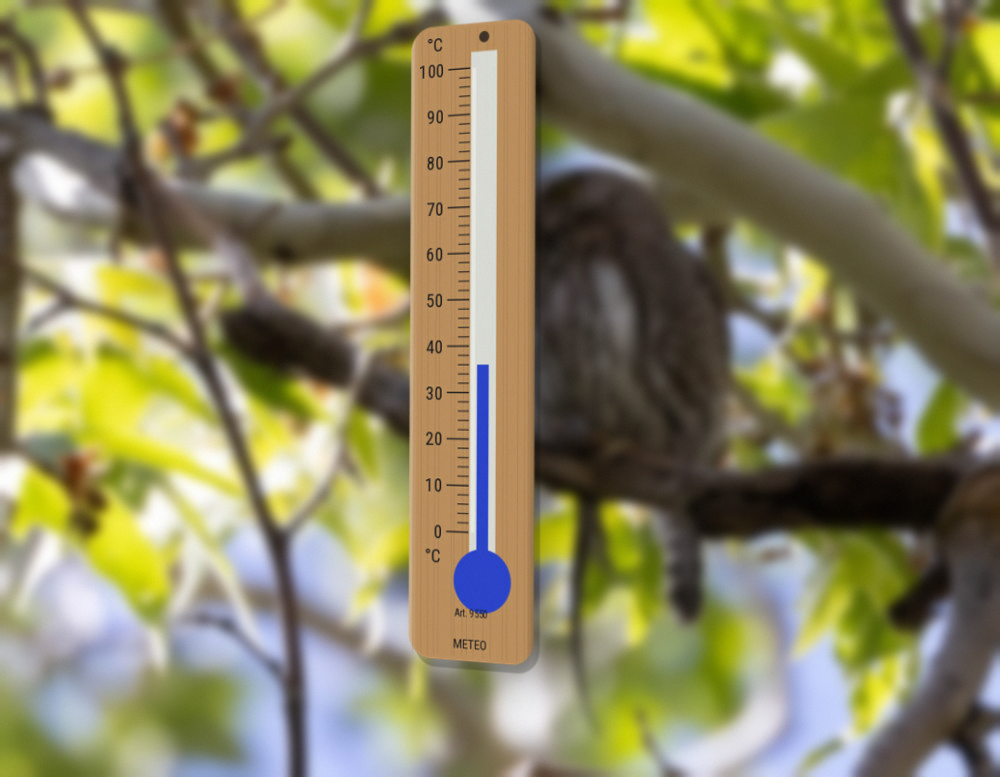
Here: 36 °C
